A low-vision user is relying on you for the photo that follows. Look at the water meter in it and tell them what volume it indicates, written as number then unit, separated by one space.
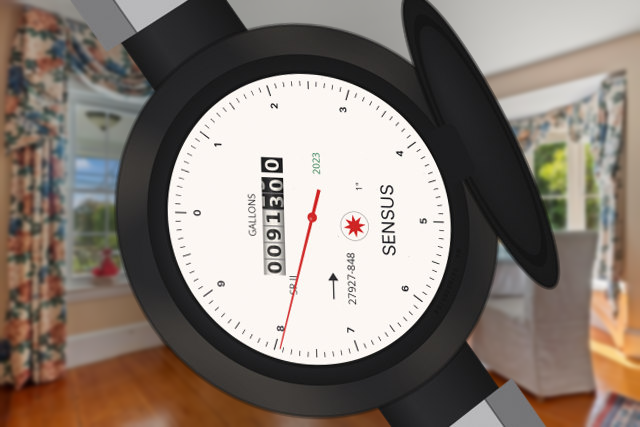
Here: 91297.9 gal
